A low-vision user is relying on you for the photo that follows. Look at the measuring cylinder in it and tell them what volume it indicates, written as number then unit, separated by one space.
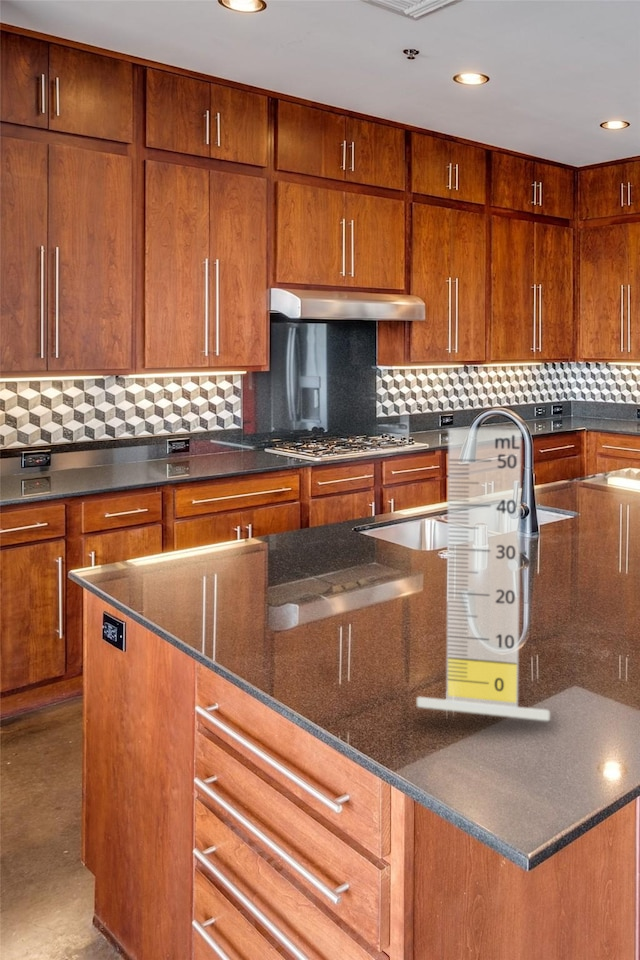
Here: 5 mL
